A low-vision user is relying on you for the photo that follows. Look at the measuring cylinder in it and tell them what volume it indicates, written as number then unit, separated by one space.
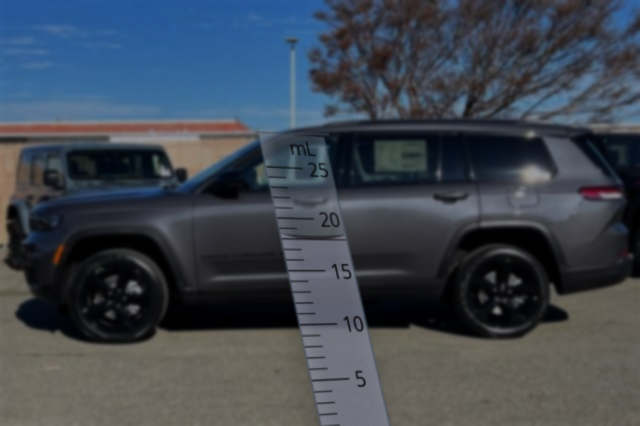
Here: 18 mL
